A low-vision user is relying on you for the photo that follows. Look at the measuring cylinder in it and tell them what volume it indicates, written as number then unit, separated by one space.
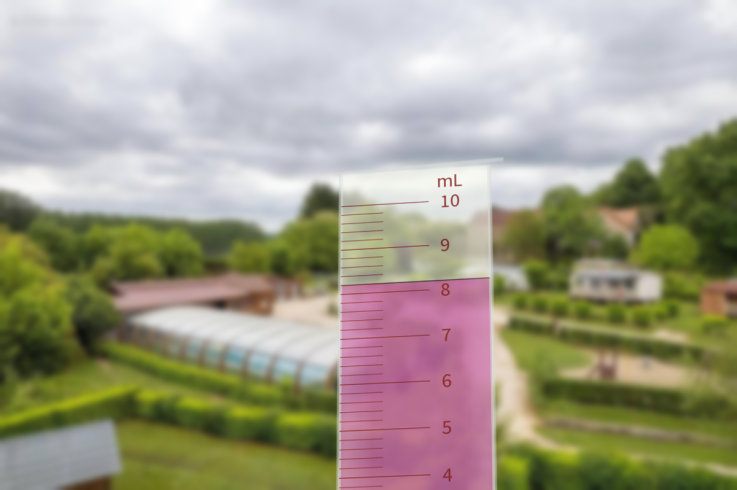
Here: 8.2 mL
